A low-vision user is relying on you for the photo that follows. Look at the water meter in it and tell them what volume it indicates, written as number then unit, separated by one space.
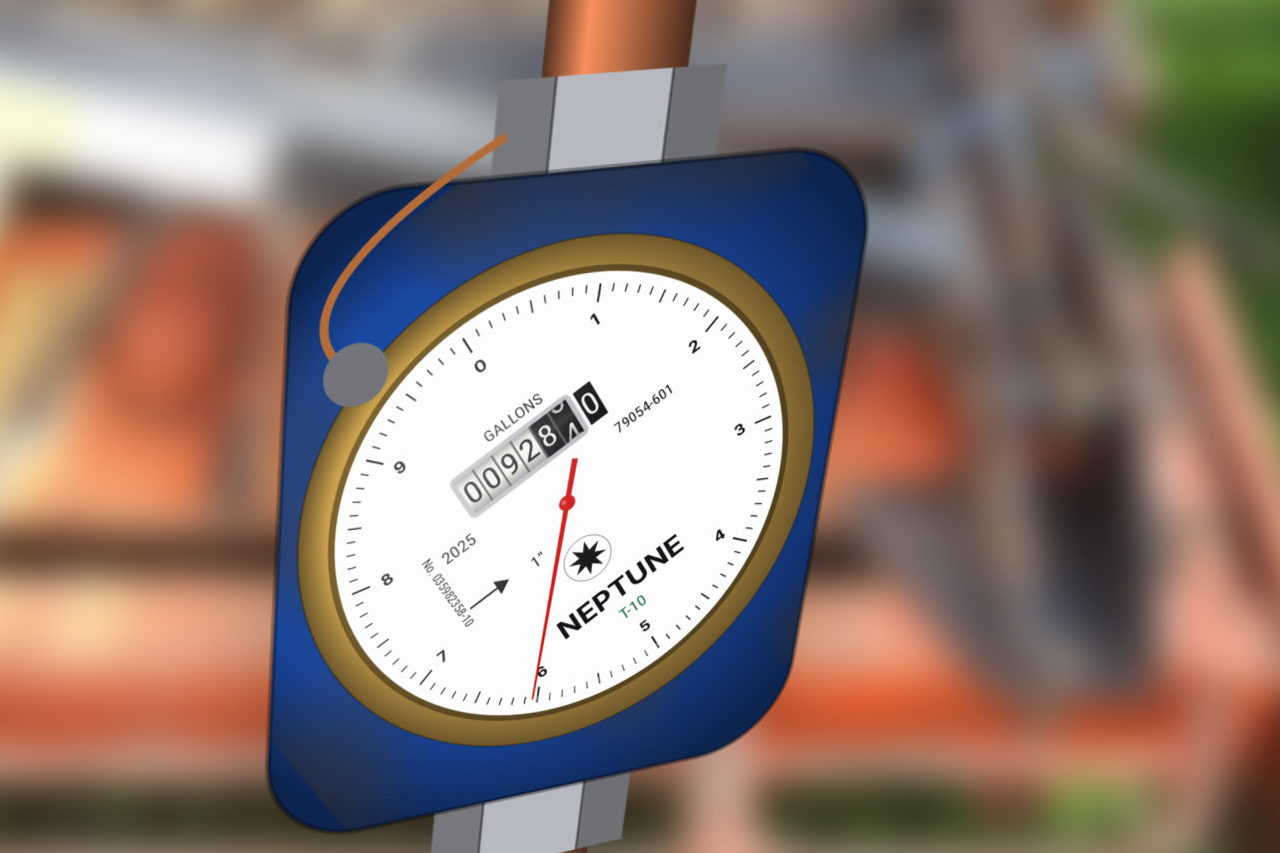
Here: 92836.0 gal
